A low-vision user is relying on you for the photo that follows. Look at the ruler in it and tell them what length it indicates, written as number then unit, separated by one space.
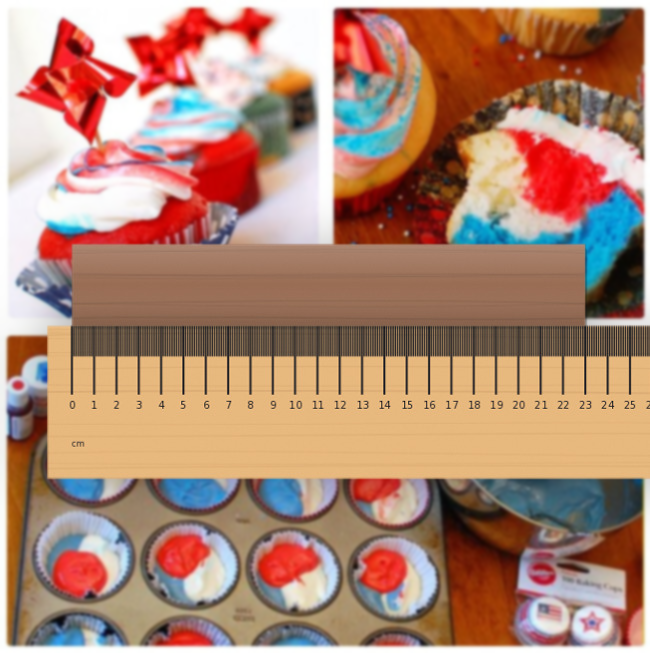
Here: 23 cm
